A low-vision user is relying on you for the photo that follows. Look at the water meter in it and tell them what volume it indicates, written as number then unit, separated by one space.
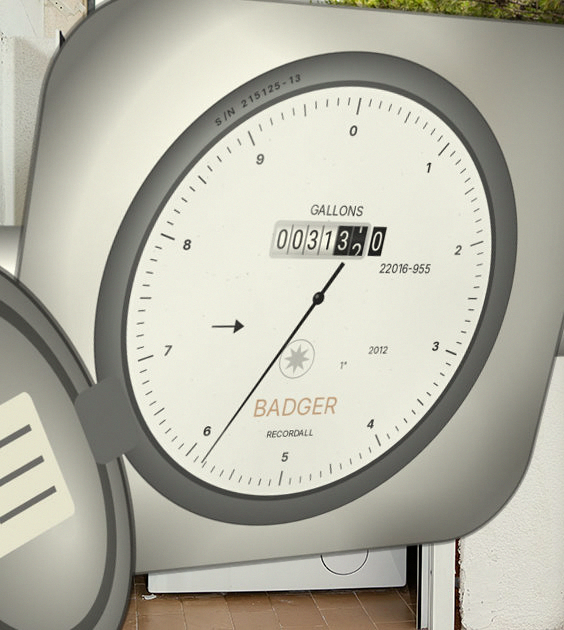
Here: 31315.8 gal
